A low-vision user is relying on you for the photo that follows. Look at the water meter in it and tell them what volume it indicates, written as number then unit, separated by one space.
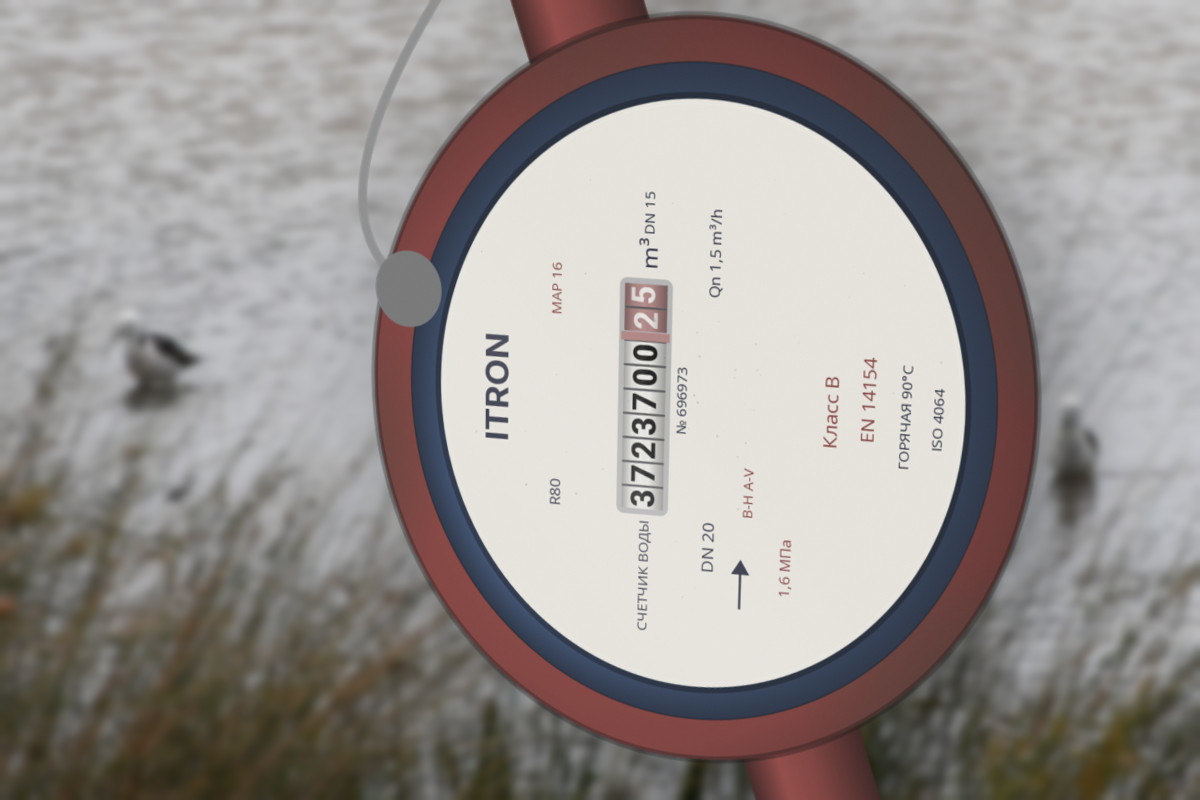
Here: 3723700.25 m³
